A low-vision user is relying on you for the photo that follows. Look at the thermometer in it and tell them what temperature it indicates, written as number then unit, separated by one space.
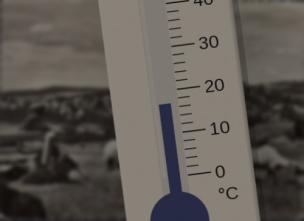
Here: 17 °C
